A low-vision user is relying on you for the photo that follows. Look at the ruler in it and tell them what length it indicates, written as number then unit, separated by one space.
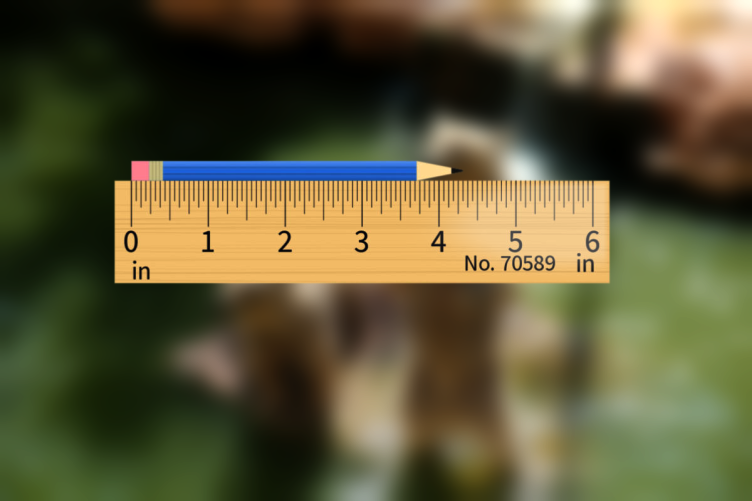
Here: 4.3125 in
